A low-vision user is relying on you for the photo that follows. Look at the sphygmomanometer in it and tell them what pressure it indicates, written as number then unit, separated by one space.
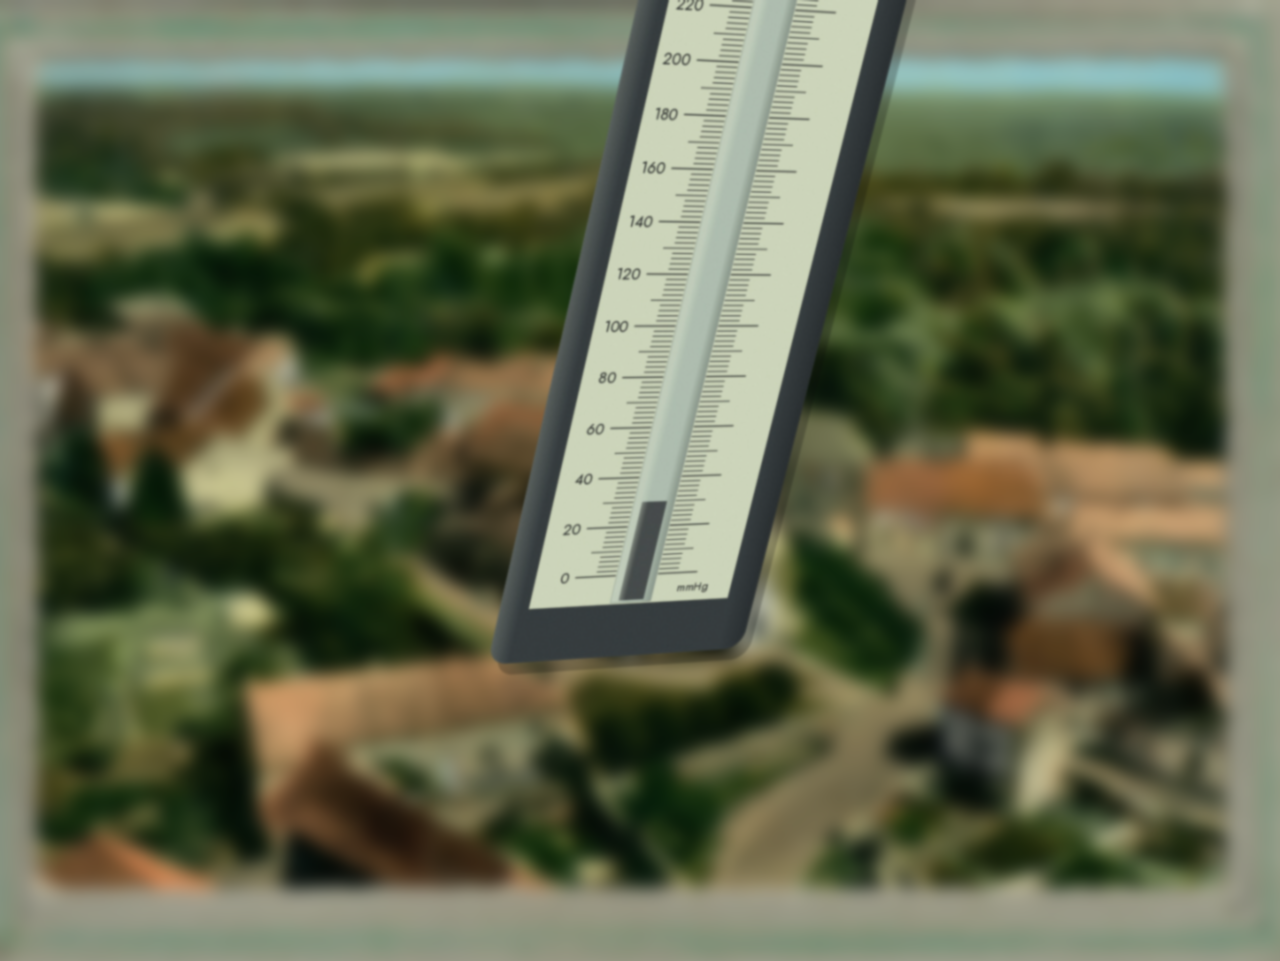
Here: 30 mmHg
